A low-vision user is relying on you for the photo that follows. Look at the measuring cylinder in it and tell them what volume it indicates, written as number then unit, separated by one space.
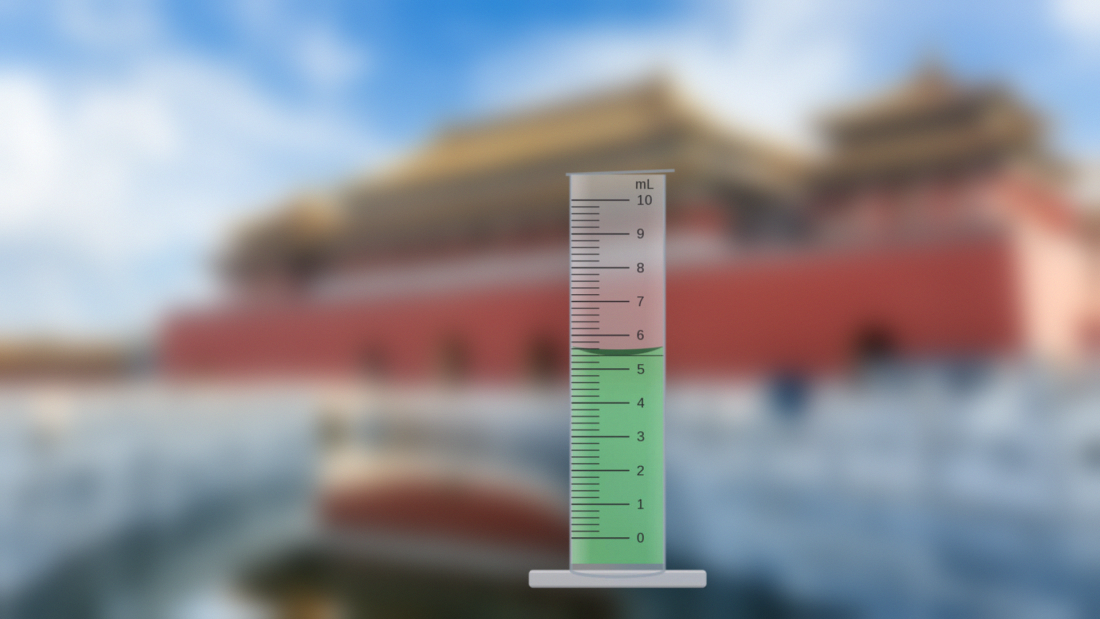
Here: 5.4 mL
